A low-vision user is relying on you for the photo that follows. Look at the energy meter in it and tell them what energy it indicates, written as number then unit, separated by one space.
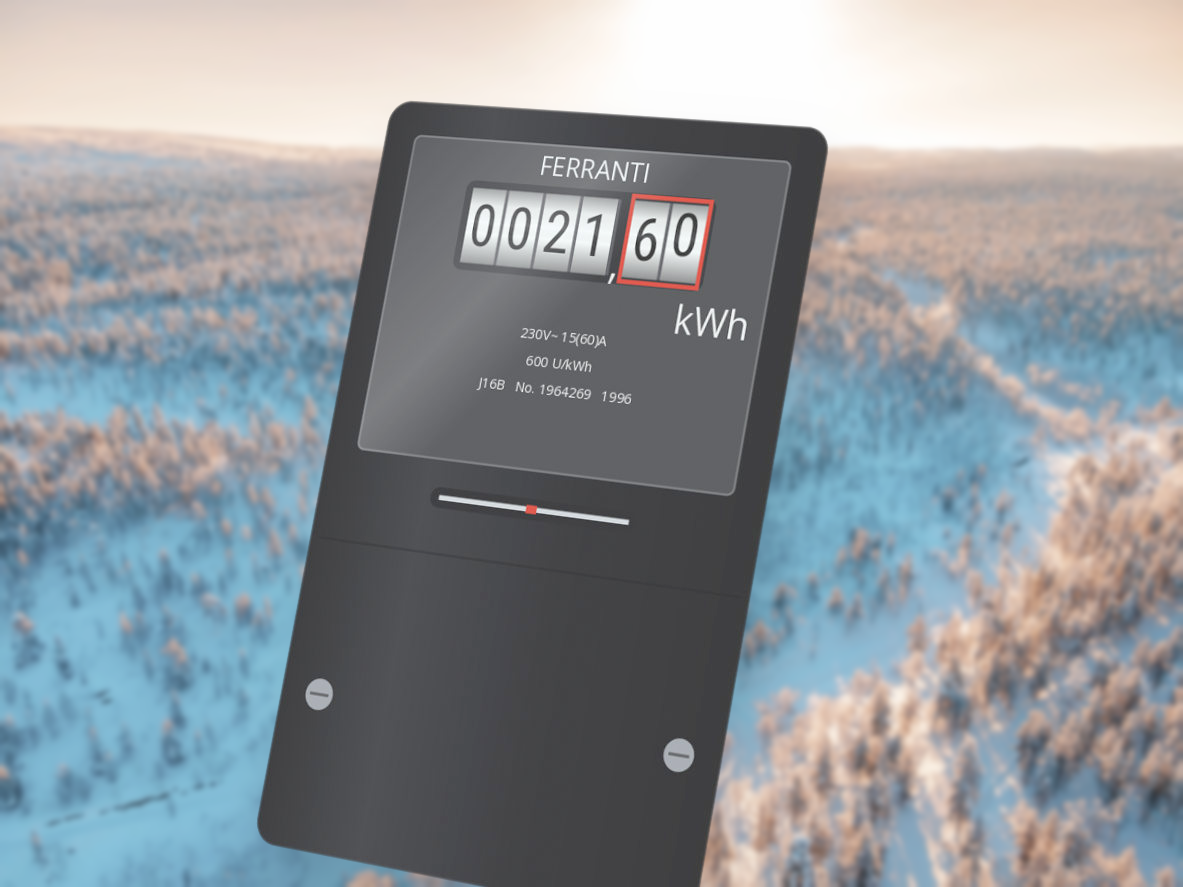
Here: 21.60 kWh
